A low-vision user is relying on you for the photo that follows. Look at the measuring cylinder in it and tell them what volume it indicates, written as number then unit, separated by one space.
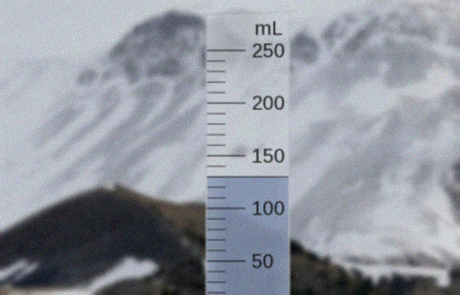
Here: 130 mL
